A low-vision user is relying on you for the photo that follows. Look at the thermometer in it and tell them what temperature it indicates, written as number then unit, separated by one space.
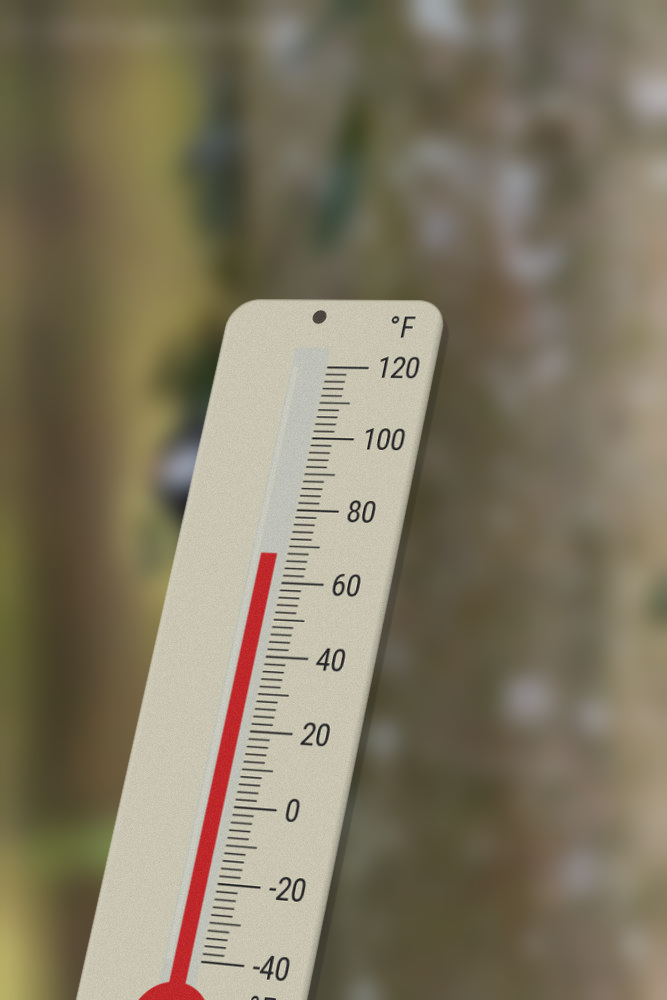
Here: 68 °F
